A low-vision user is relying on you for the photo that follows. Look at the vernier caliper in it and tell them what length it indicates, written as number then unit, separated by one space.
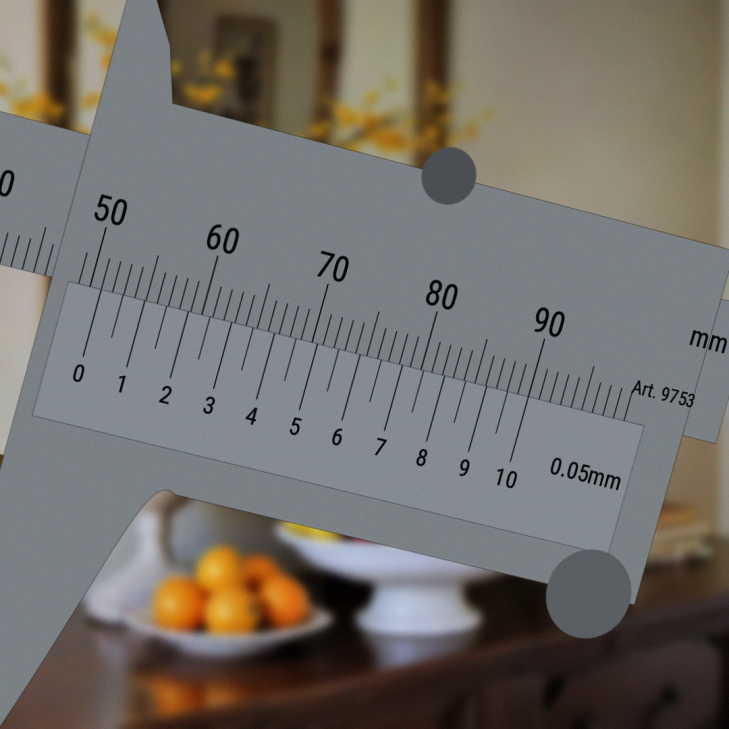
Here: 51.0 mm
